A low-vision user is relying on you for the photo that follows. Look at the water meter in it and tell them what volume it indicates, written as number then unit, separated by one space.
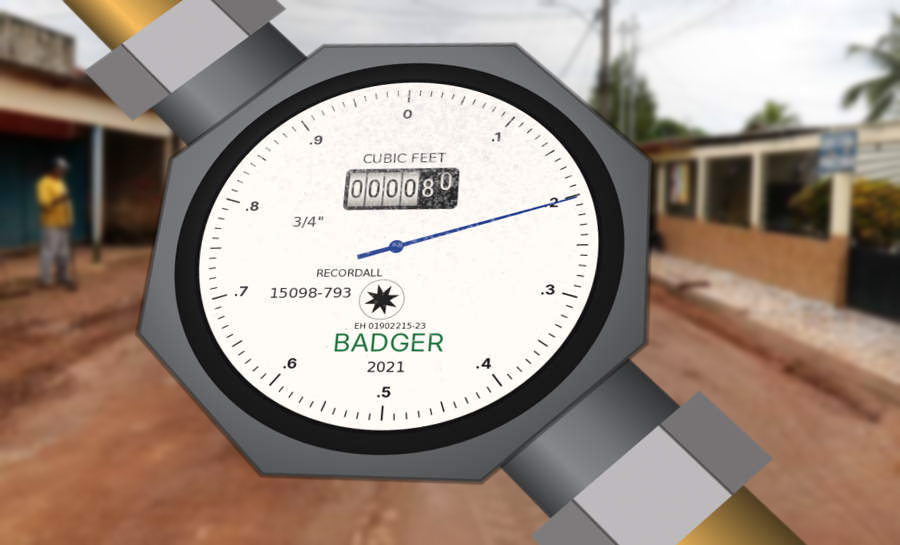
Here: 80.20 ft³
